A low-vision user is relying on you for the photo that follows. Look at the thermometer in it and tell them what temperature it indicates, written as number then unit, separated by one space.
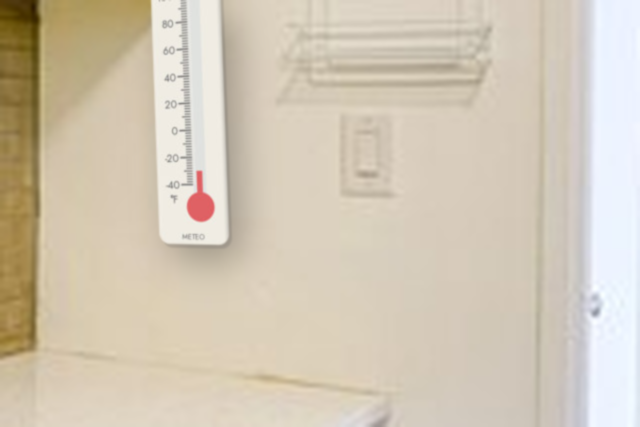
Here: -30 °F
